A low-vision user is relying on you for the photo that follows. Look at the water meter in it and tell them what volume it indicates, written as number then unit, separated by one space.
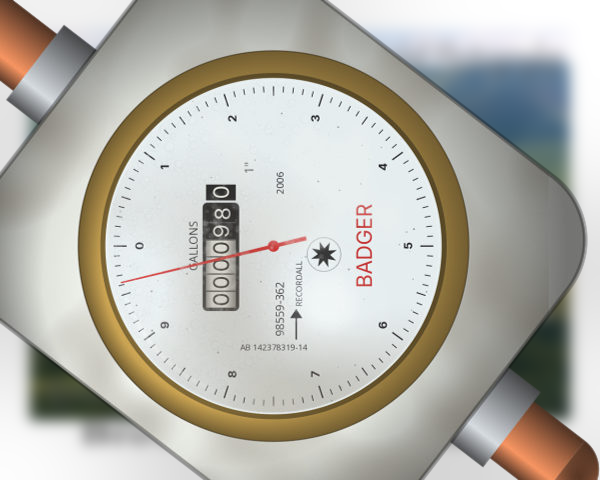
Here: 979.6 gal
